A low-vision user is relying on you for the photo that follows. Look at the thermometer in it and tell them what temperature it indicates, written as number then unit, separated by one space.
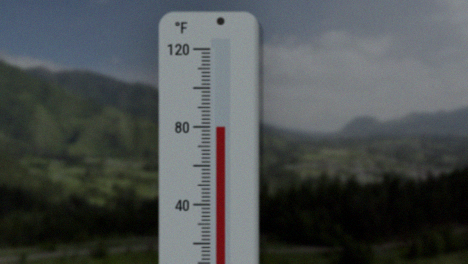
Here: 80 °F
